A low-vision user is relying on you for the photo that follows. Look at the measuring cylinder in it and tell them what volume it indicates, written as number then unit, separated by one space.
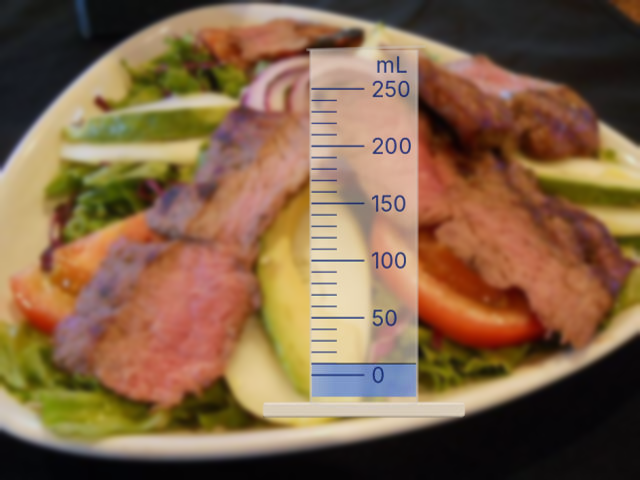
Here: 10 mL
